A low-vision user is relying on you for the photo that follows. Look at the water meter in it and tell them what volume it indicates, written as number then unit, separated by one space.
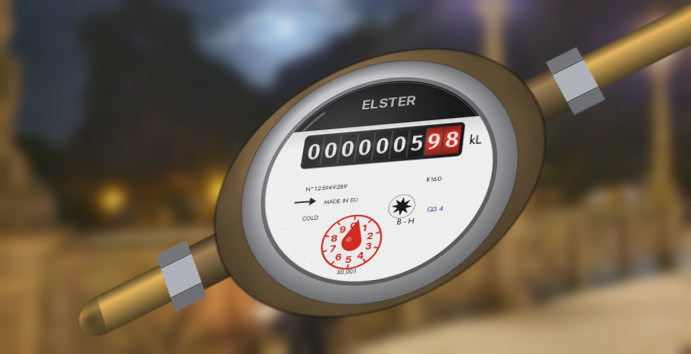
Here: 5.980 kL
